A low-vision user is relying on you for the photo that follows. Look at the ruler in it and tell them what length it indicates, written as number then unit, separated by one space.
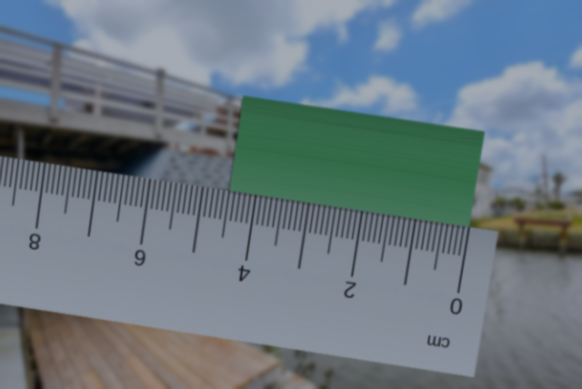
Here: 4.5 cm
